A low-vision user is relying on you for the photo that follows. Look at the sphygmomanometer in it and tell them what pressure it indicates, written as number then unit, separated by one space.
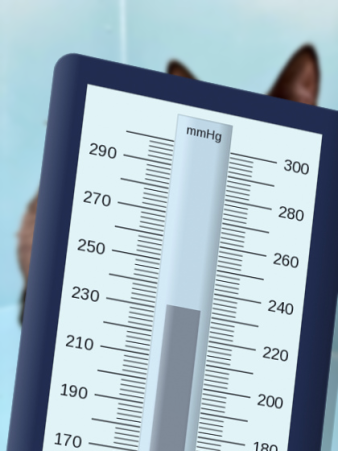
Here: 232 mmHg
